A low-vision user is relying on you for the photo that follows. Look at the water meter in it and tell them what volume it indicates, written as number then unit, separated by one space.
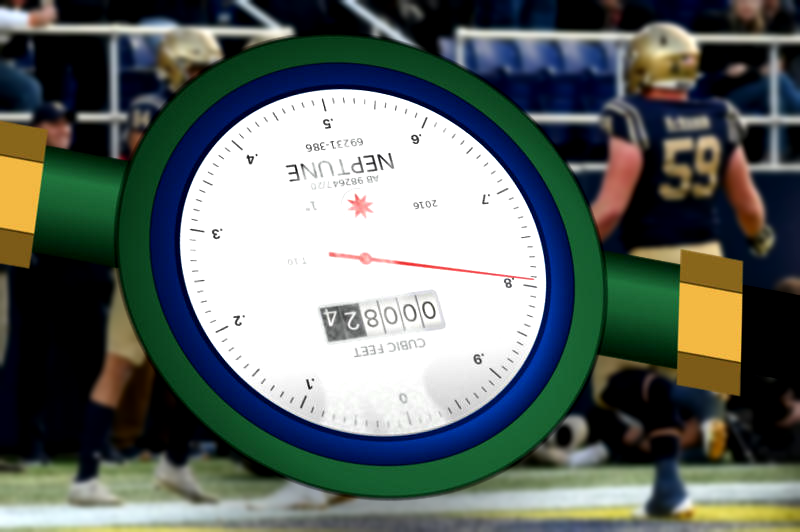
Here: 823.79 ft³
